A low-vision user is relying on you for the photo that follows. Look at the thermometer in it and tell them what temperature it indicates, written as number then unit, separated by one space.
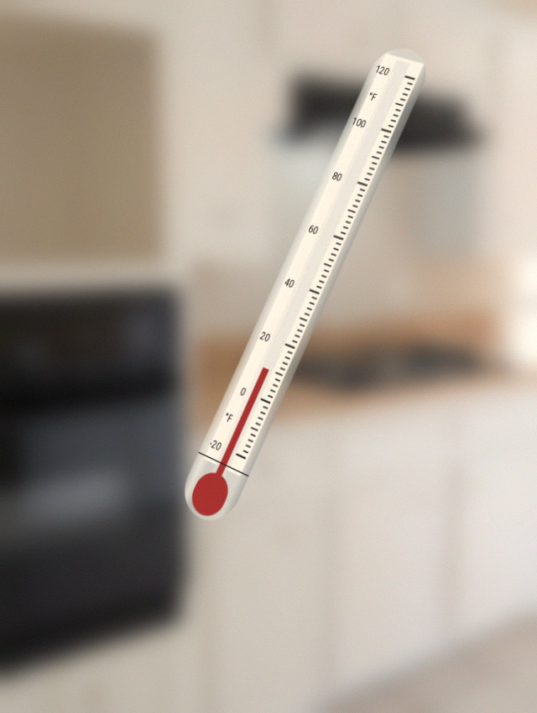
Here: 10 °F
